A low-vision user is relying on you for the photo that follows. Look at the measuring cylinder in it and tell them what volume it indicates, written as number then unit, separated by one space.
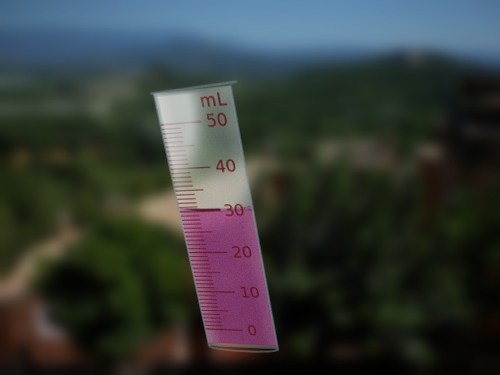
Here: 30 mL
